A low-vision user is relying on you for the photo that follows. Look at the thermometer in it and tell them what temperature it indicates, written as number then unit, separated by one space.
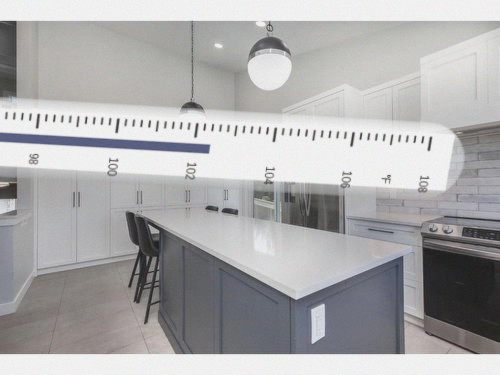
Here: 102.4 °F
